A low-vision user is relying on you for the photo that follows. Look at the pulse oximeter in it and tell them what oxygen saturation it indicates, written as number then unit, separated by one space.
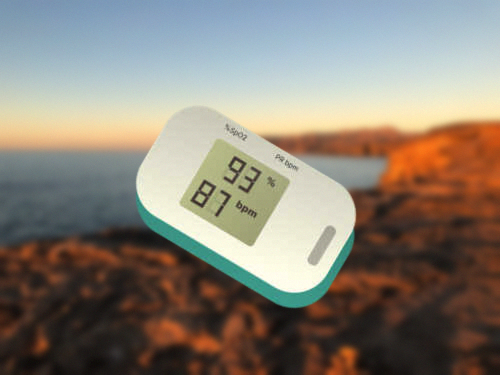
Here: 93 %
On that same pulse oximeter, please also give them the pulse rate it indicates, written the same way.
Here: 87 bpm
